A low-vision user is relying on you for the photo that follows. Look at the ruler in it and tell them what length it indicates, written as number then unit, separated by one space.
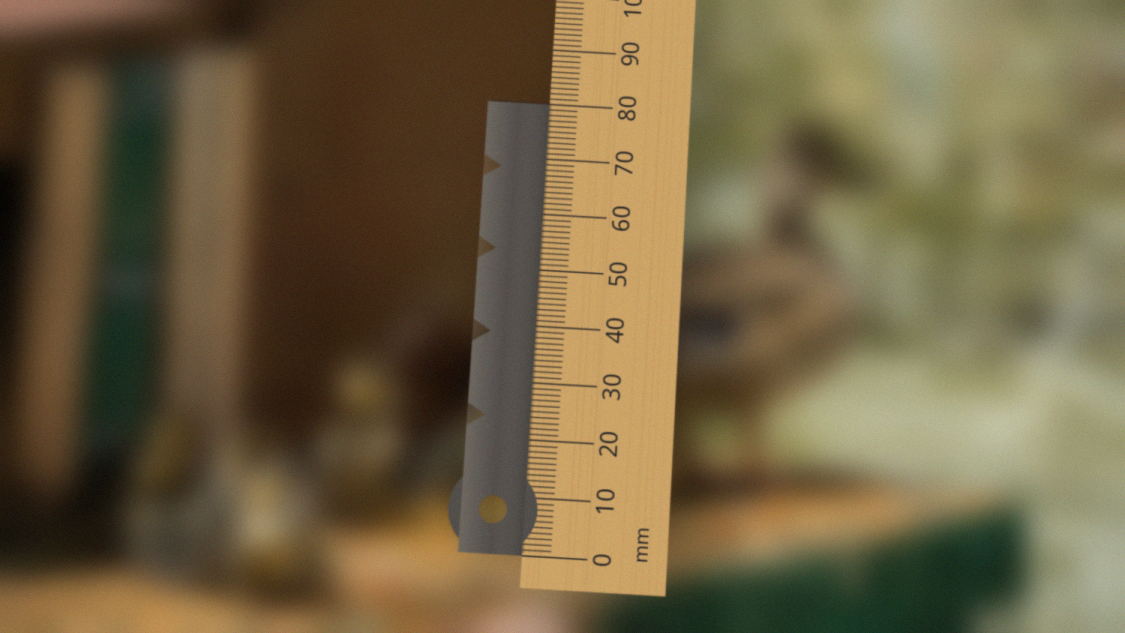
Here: 80 mm
